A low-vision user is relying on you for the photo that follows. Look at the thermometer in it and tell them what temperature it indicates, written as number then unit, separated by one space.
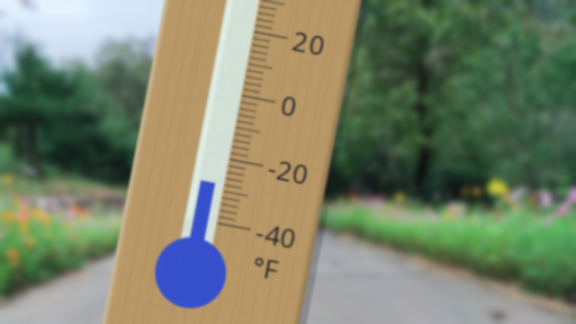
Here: -28 °F
